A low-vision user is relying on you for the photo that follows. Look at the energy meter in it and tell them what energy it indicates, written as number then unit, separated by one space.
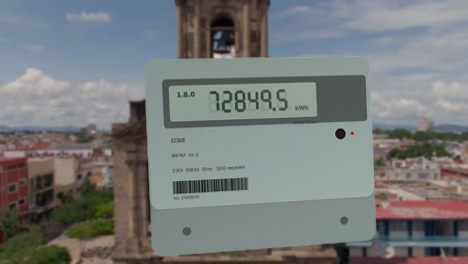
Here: 72849.5 kWh
